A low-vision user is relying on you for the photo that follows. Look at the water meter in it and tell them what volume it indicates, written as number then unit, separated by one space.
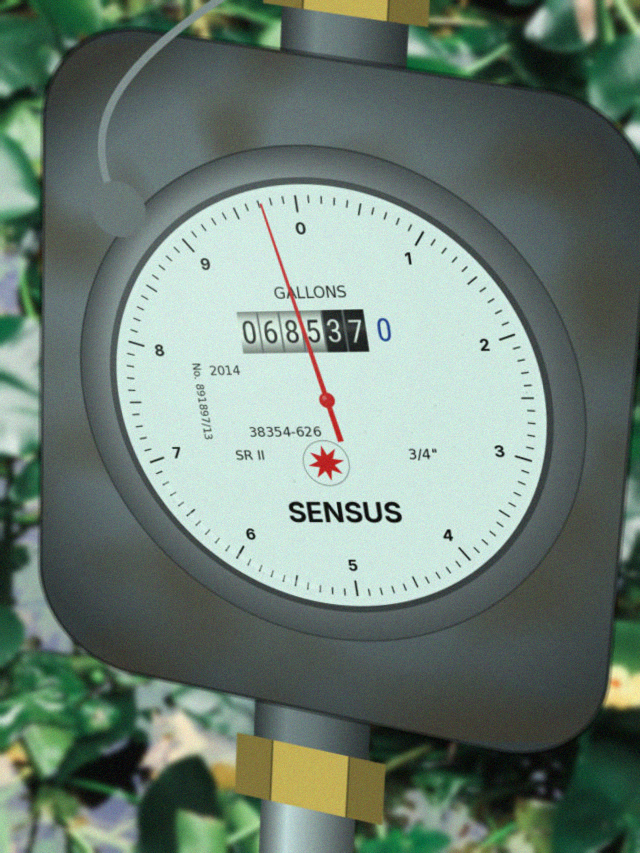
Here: 685369.7 gal
